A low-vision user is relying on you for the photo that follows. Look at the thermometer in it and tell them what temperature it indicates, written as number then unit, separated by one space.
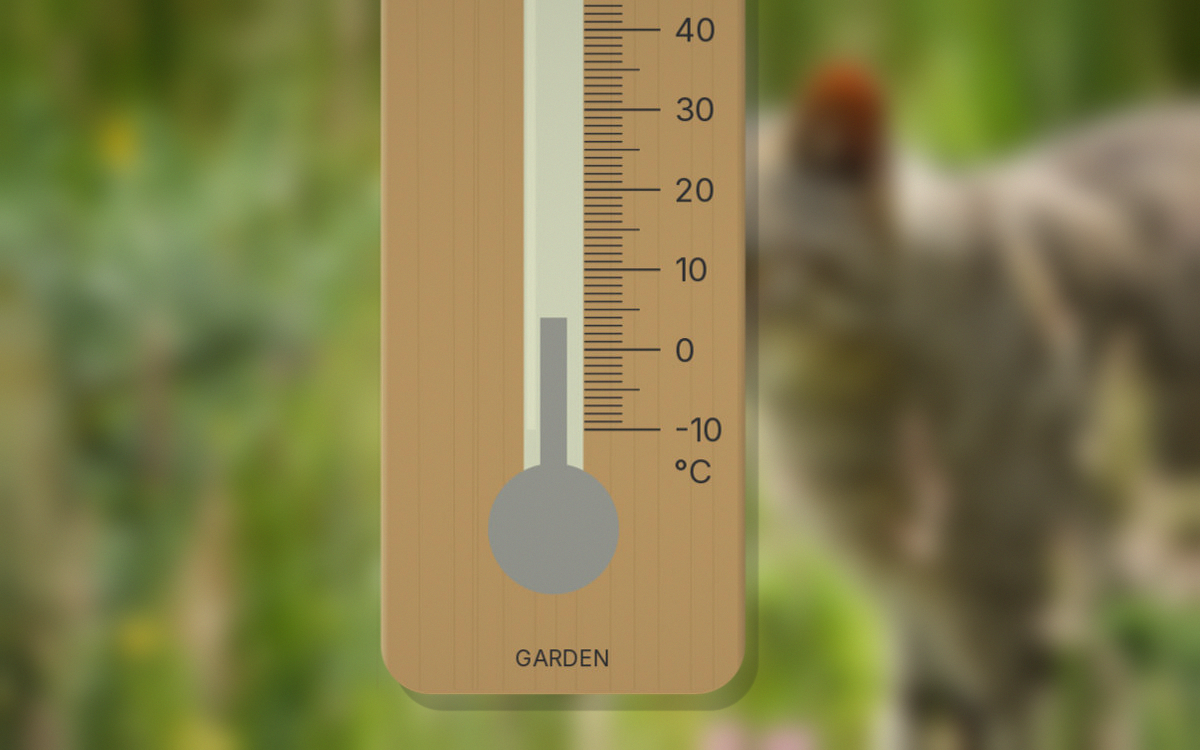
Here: 4 °C
